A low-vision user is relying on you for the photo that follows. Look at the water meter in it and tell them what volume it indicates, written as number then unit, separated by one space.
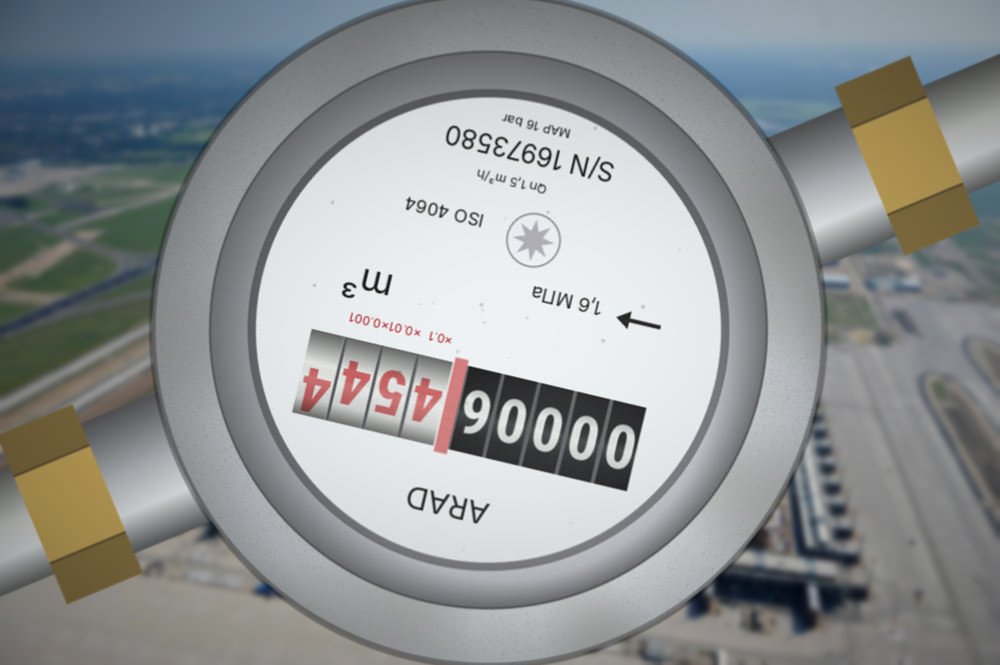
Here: 6.4544 m³
